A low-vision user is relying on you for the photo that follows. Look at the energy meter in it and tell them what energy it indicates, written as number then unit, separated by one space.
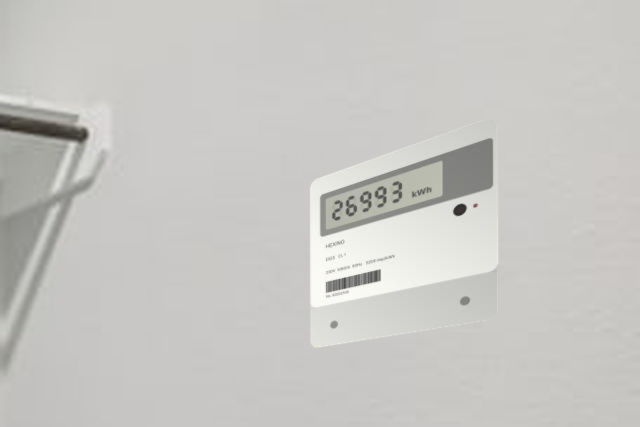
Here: 26993 kWh
